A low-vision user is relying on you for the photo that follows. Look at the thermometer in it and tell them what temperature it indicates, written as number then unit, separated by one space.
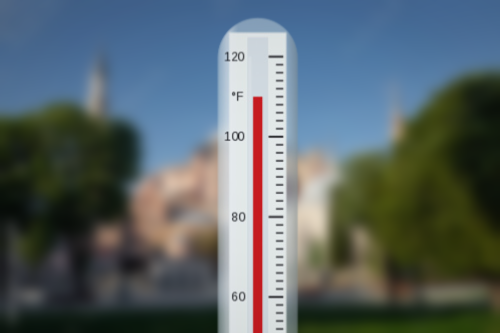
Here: 110 °F
